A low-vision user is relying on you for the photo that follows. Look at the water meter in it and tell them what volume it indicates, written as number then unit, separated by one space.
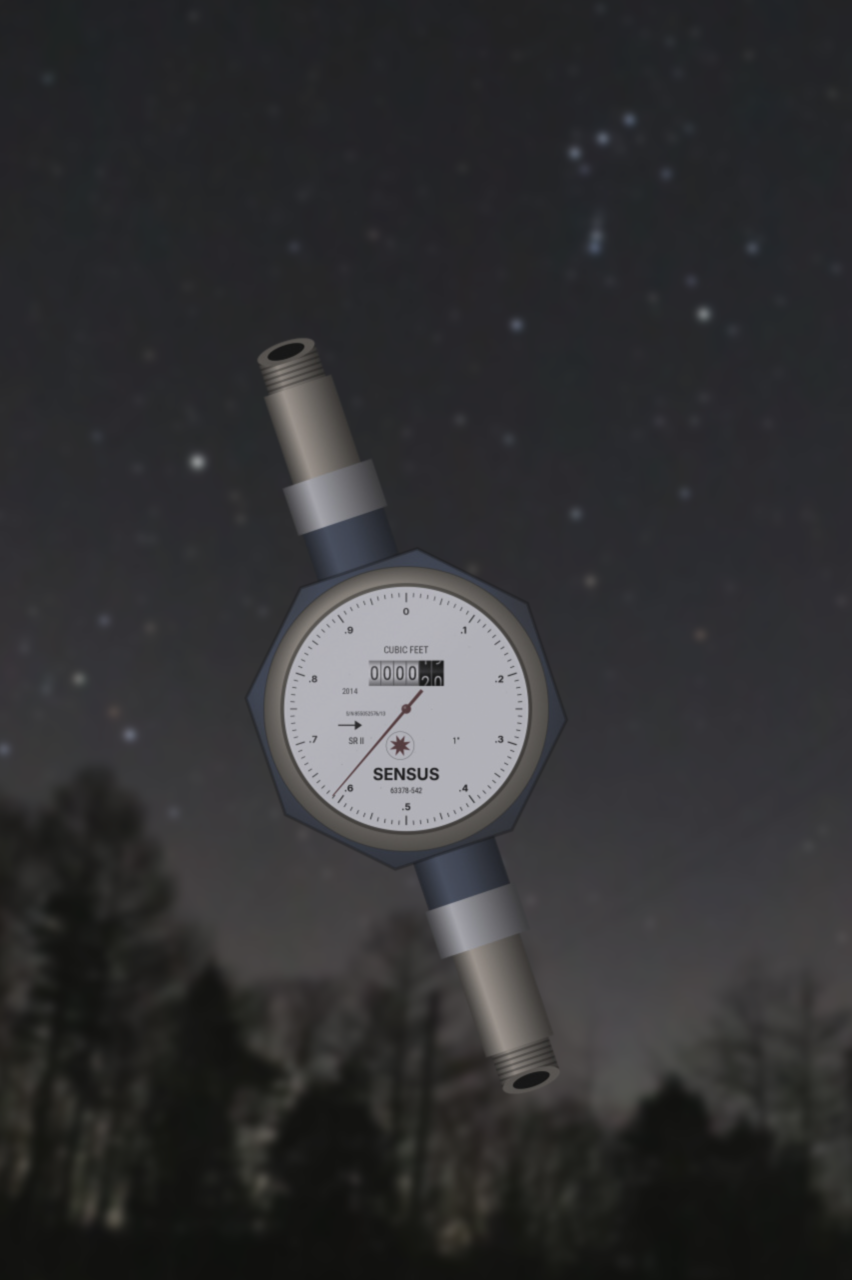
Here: 19.61 ft³
